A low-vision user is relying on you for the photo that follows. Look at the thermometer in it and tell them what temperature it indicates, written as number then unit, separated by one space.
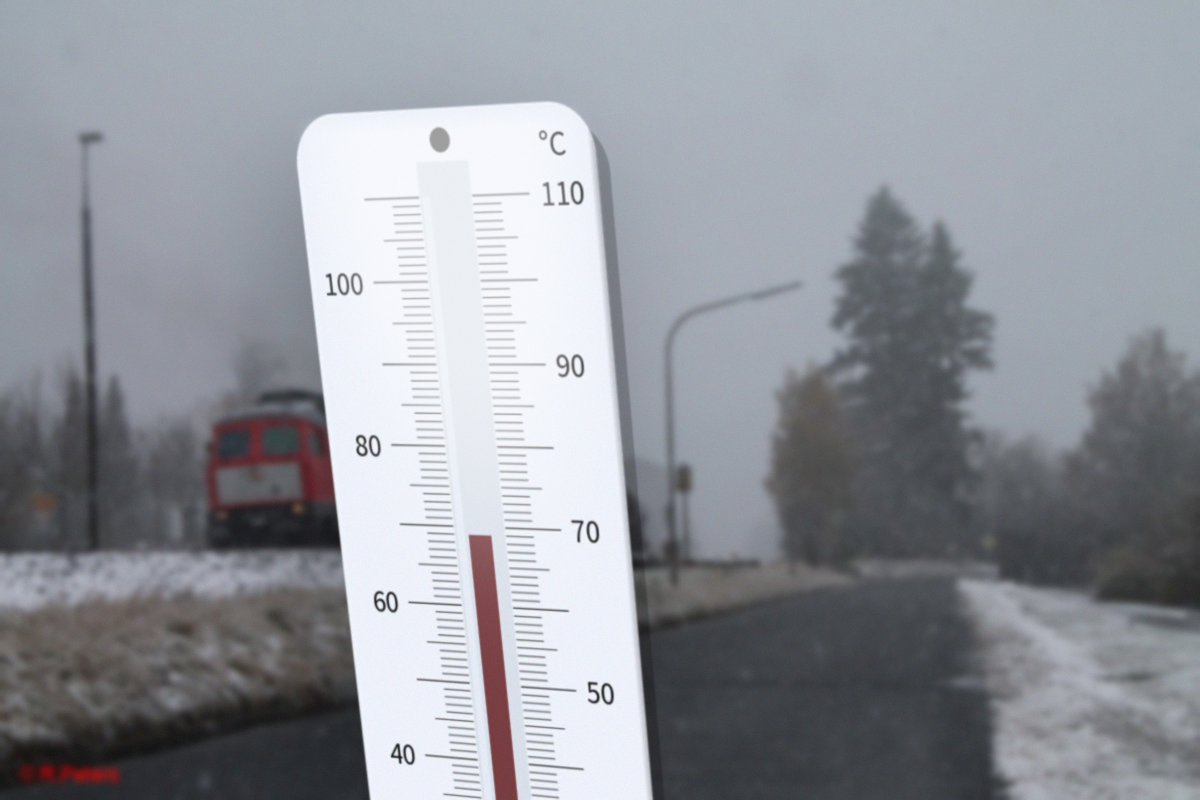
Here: 69 °C
